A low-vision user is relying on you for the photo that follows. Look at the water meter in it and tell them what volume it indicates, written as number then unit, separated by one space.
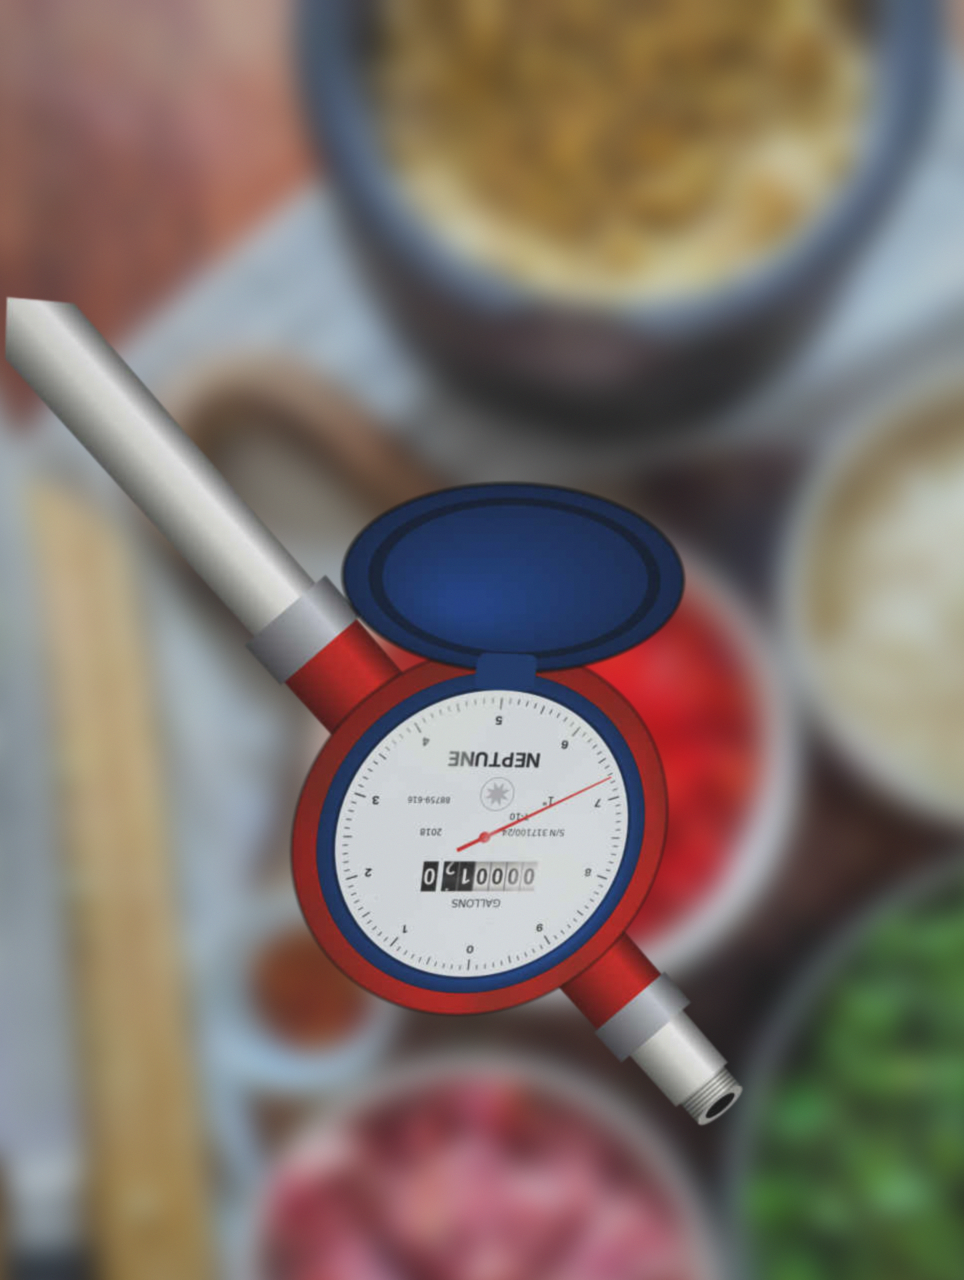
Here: 116.7 gal
